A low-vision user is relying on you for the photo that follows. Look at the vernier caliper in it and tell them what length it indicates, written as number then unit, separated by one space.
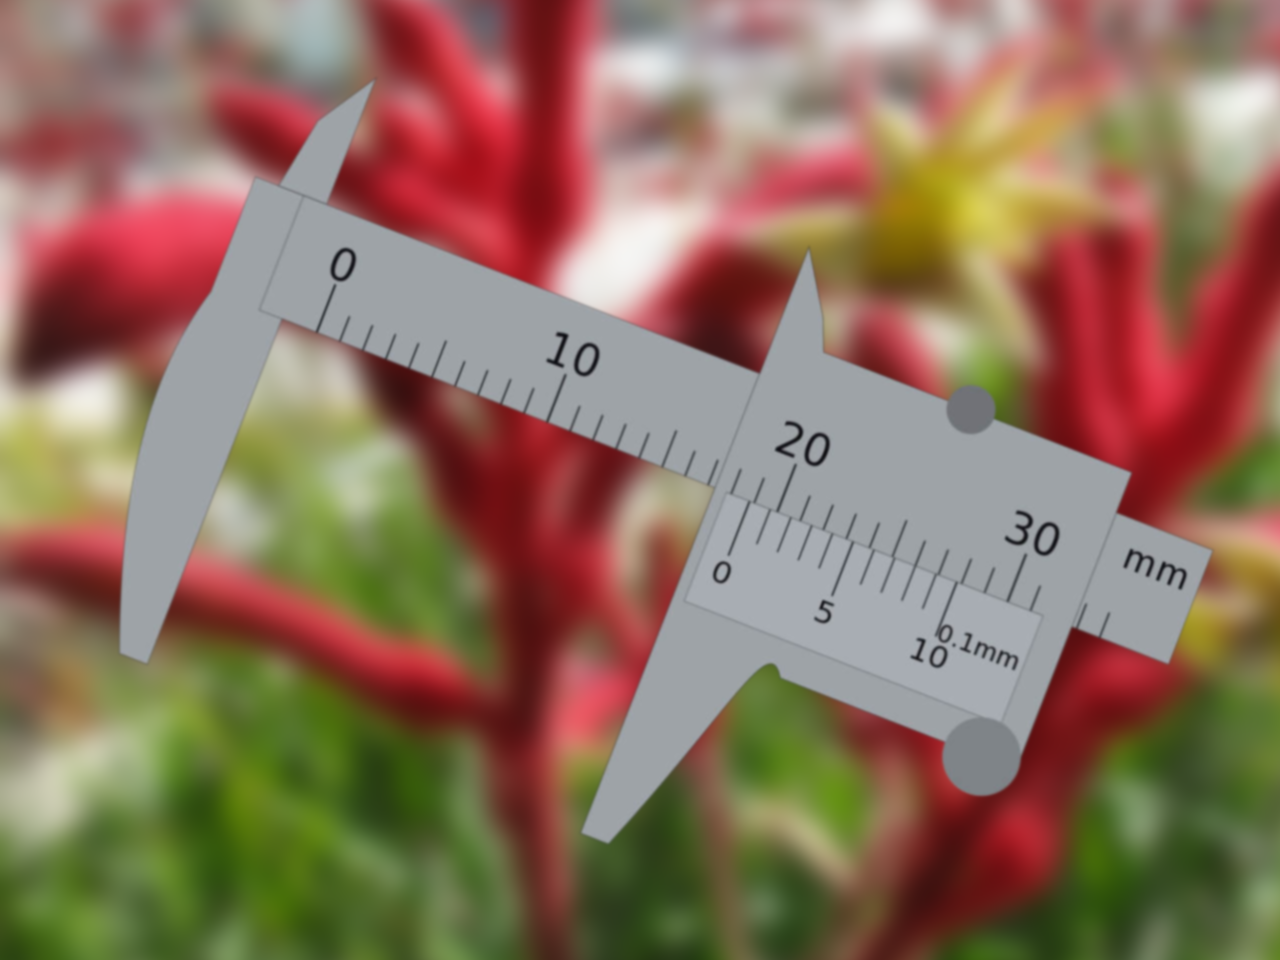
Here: 18.8 mm
